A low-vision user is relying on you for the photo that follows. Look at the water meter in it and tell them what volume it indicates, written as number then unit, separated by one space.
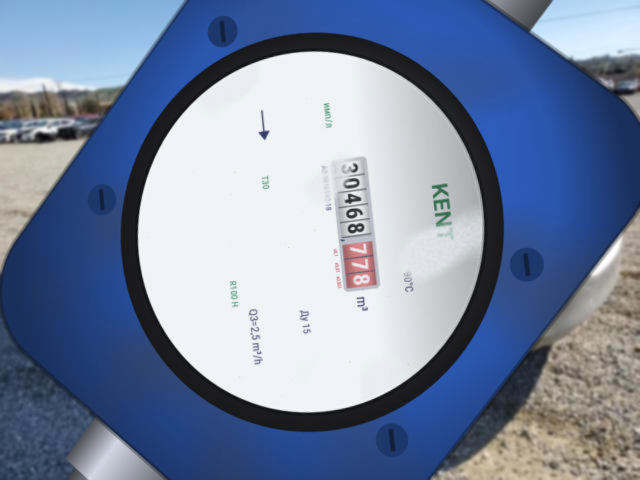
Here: 30468.778 m³
